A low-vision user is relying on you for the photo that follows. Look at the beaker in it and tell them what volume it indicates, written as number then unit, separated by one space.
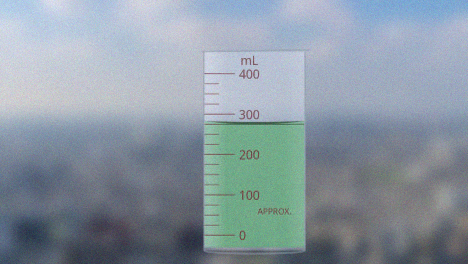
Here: 275 mL
